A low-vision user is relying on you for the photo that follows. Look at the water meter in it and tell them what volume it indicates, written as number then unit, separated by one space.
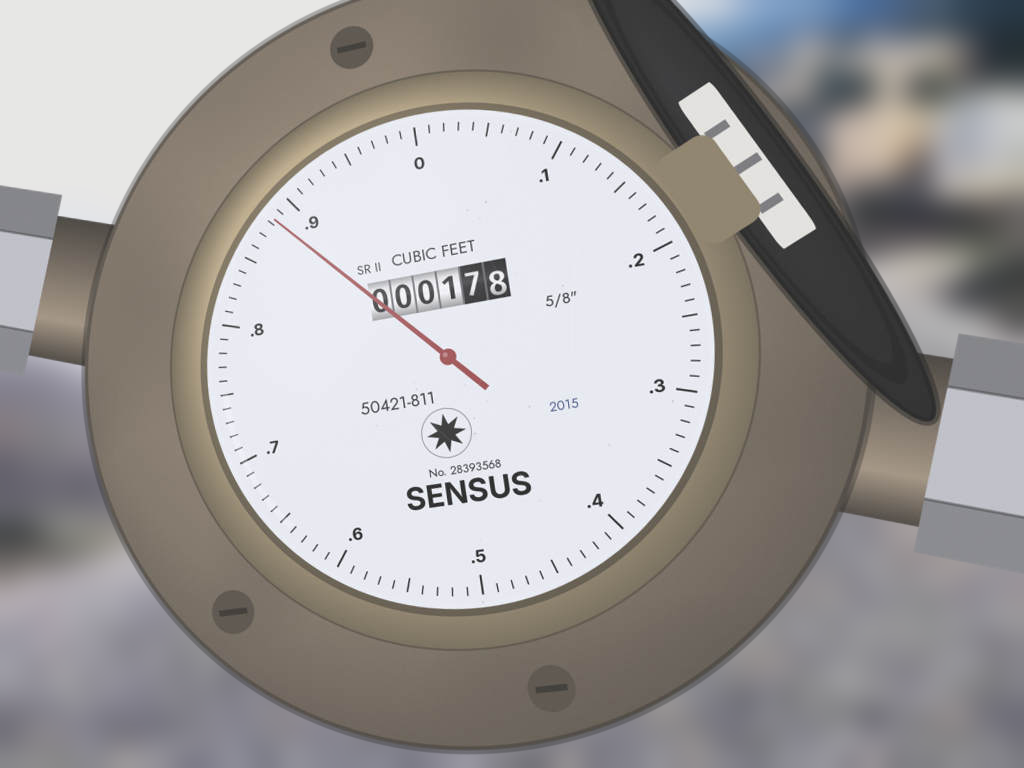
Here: 177.88 ft³
